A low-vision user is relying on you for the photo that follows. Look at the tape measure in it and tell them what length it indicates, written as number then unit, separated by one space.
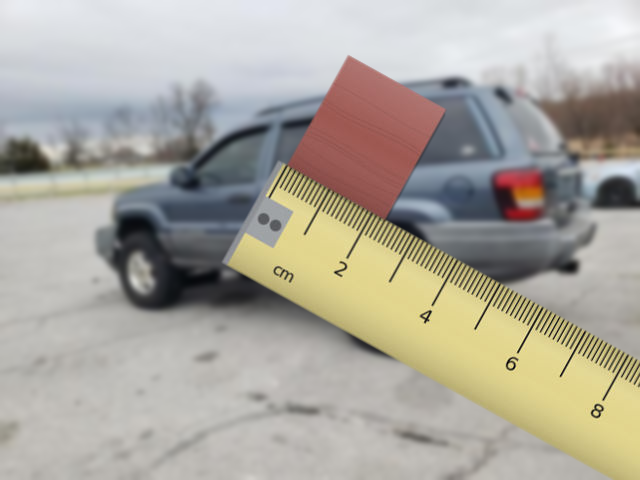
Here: 2.3 cm
